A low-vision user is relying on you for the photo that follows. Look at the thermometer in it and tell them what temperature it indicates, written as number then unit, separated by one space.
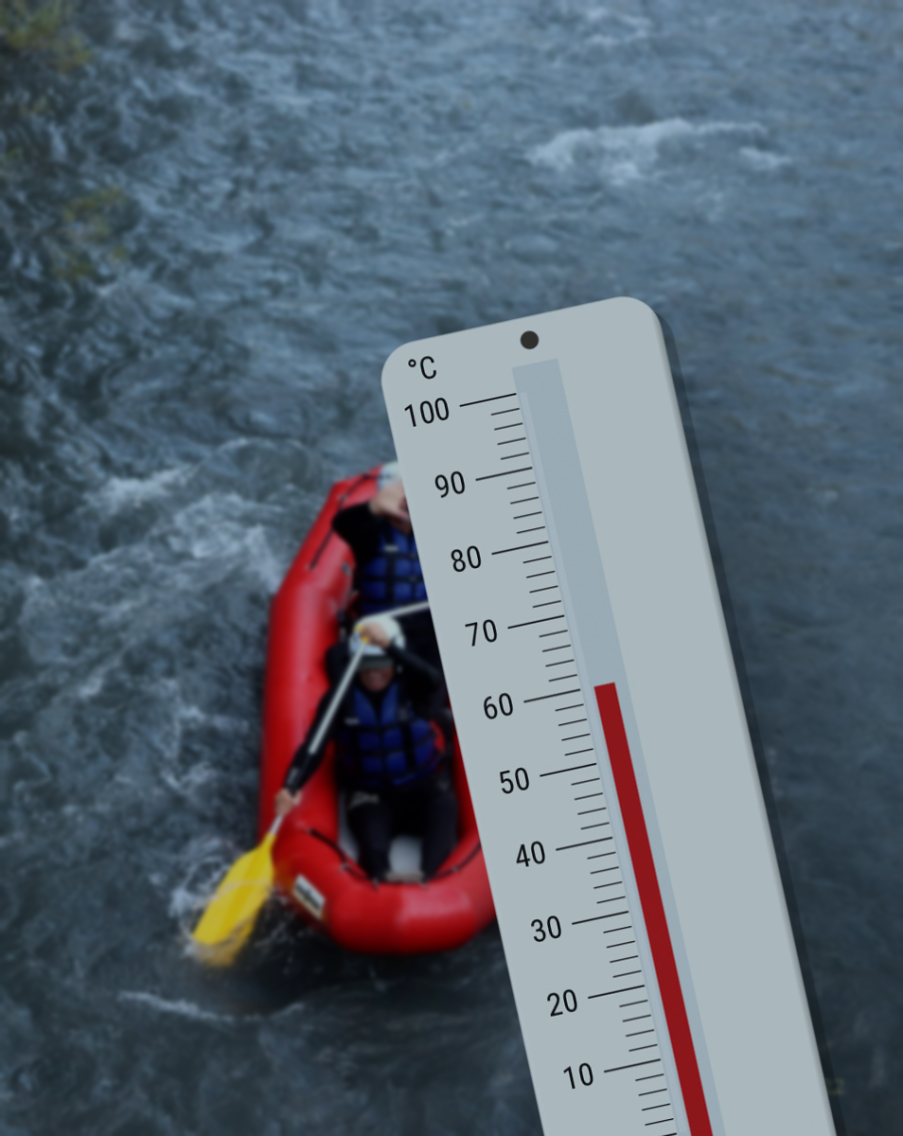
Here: 60 °C
